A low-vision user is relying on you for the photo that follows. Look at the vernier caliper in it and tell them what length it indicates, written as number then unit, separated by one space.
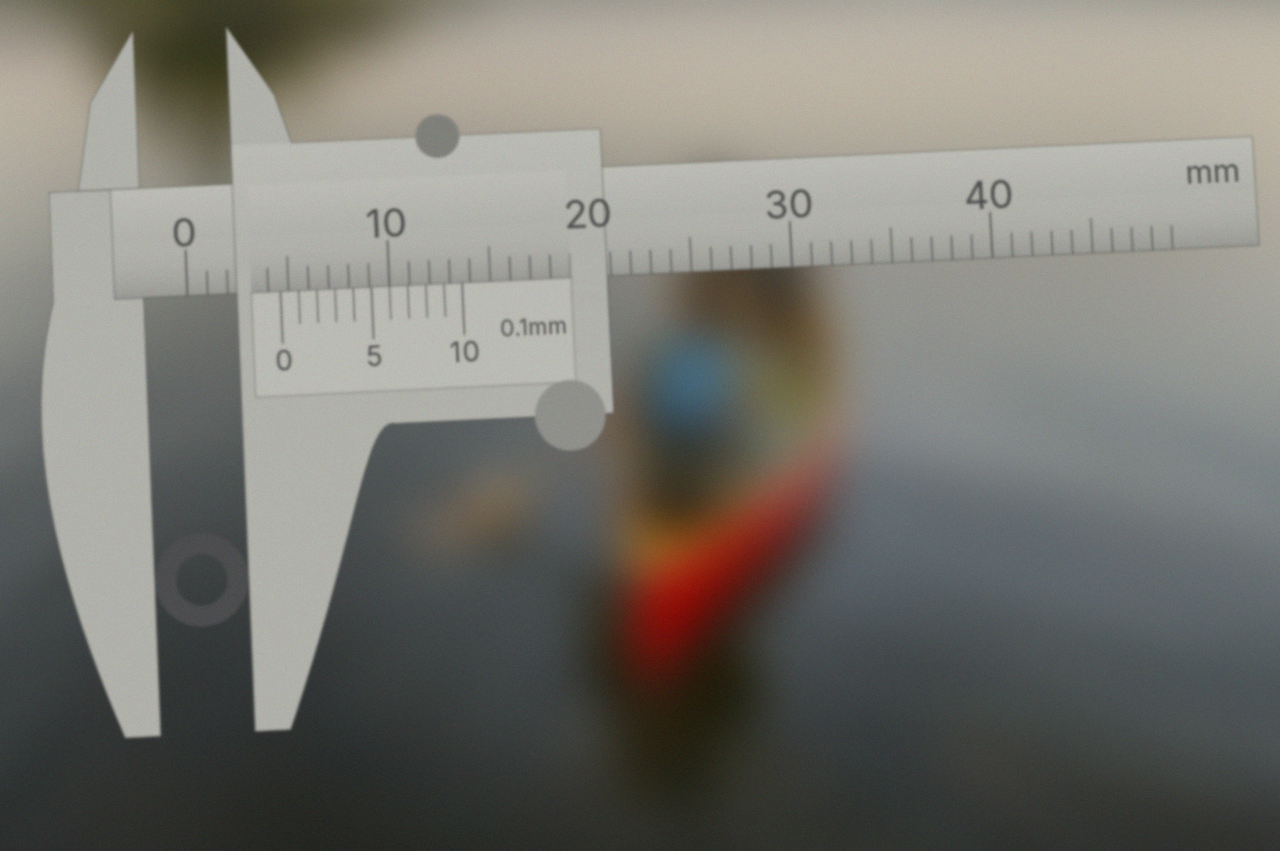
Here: 4.6 mm
